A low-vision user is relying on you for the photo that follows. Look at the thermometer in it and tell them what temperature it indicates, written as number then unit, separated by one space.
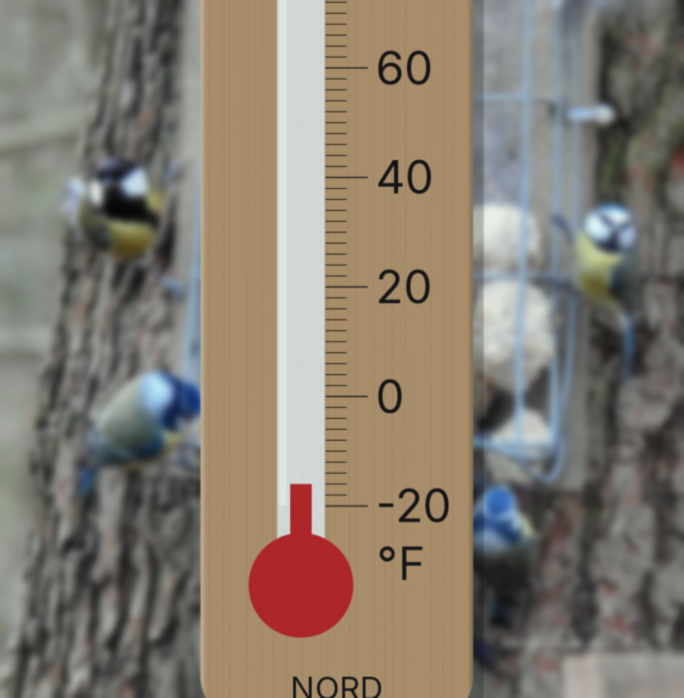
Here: -16 °F
